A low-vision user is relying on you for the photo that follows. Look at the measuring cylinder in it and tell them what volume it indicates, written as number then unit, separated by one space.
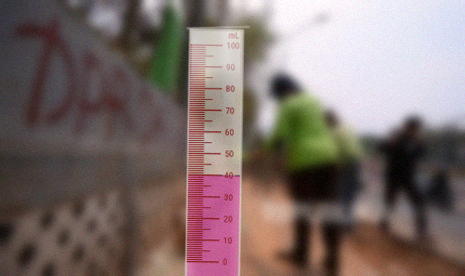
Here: 40 mL
